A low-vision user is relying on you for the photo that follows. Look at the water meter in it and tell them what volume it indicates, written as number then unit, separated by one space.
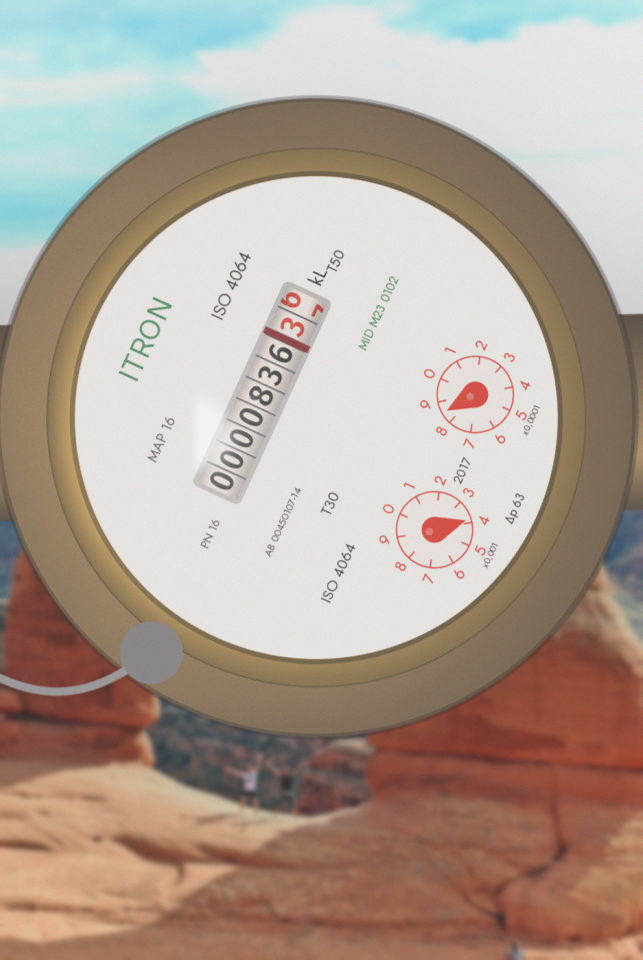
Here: 836.3638 kL
